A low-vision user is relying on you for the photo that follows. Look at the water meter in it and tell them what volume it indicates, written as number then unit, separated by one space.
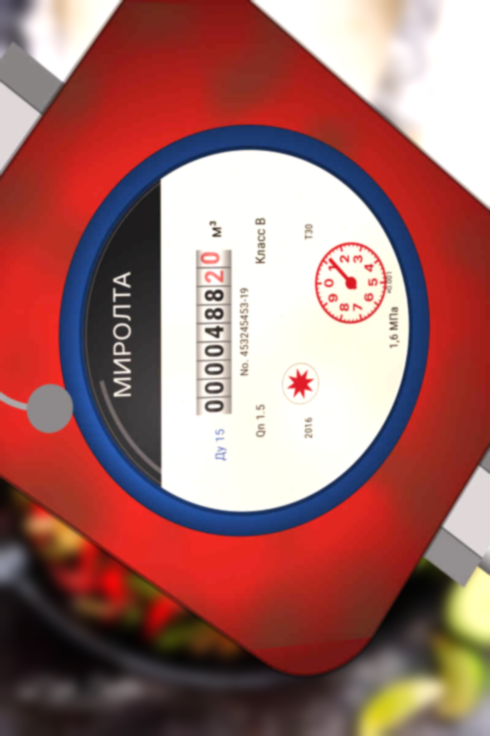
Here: 488.201 m³
